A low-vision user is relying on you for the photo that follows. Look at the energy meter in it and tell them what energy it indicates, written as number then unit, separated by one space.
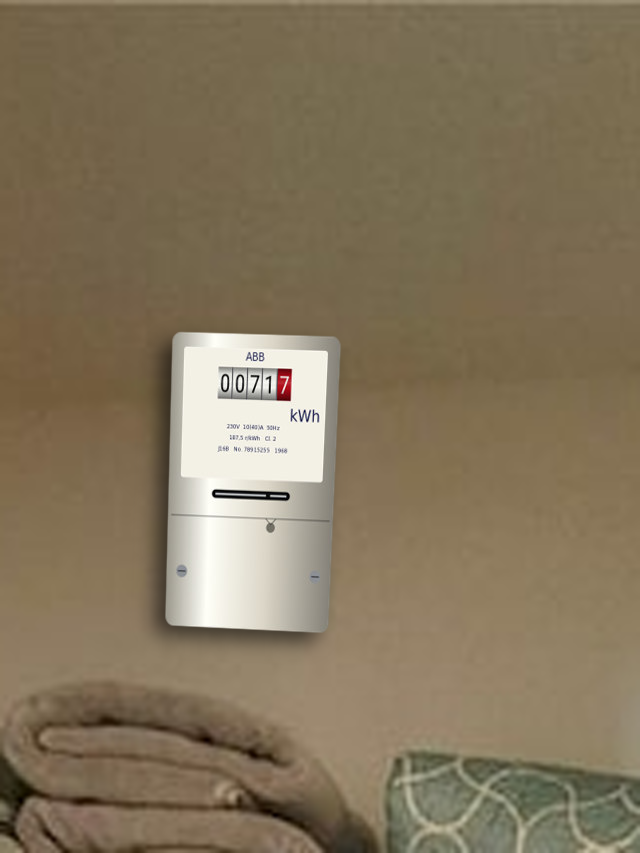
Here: 71.7 kWh
